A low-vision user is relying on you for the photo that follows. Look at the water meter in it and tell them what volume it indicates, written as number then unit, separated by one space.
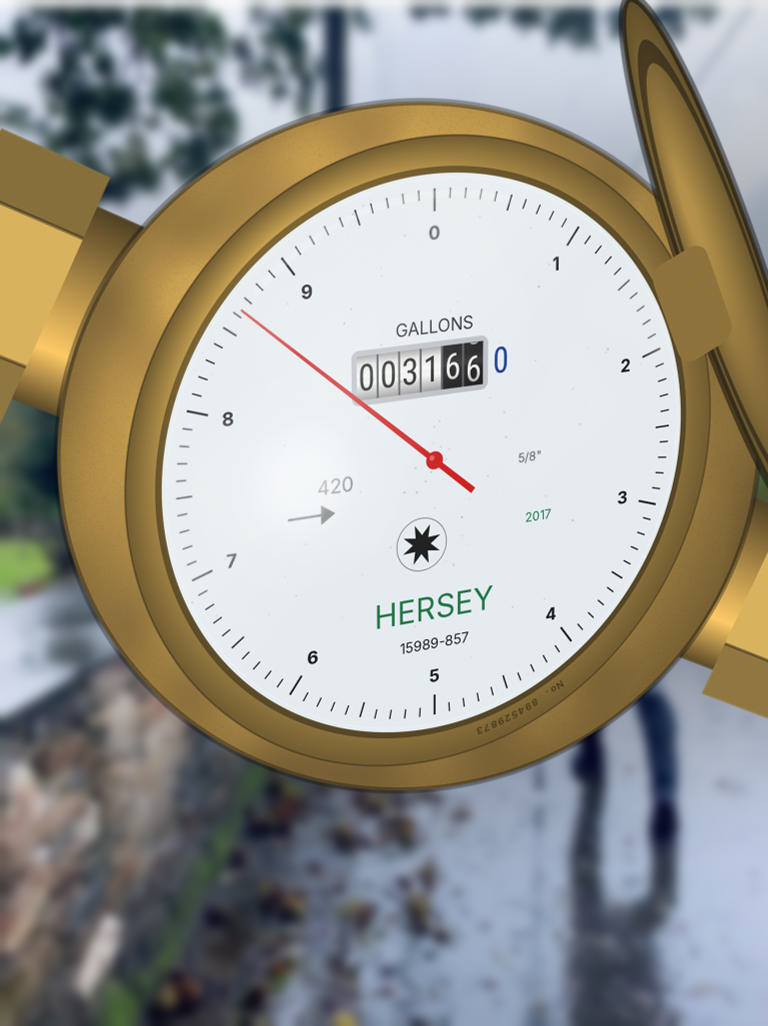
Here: 31658.6 gal
